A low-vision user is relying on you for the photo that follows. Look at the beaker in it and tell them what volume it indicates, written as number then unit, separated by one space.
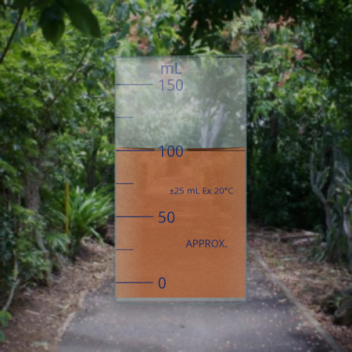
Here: 100 mL
